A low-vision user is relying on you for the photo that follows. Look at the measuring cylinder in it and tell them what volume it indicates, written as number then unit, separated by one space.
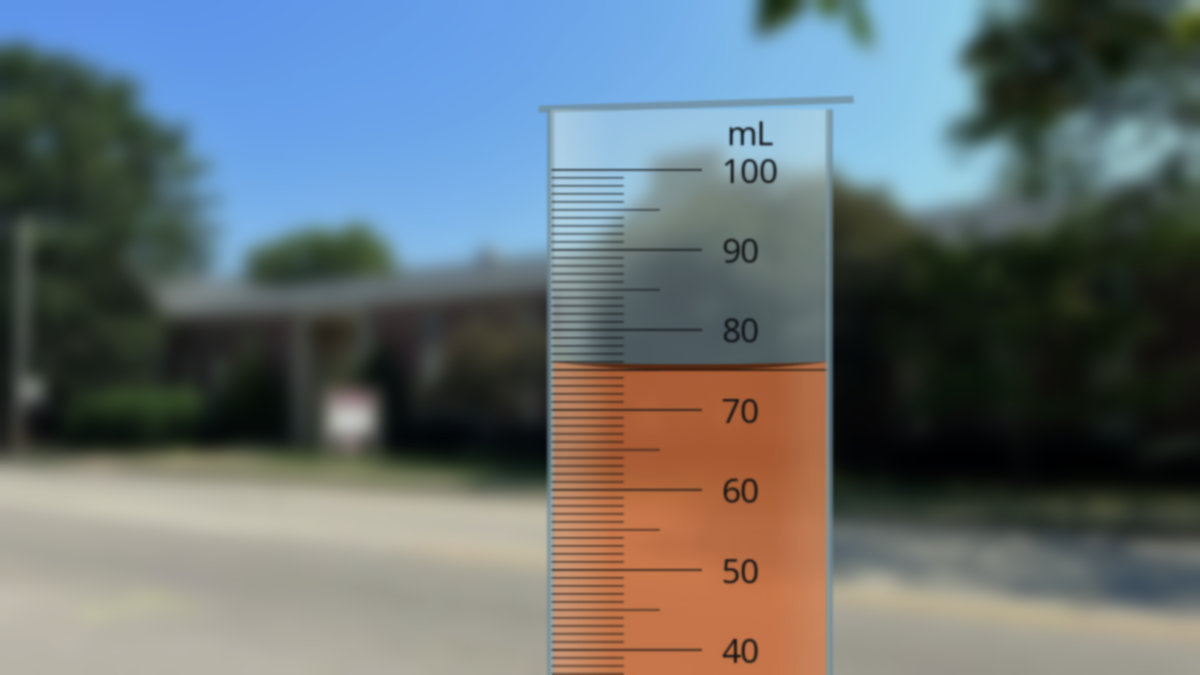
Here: 75 mL
